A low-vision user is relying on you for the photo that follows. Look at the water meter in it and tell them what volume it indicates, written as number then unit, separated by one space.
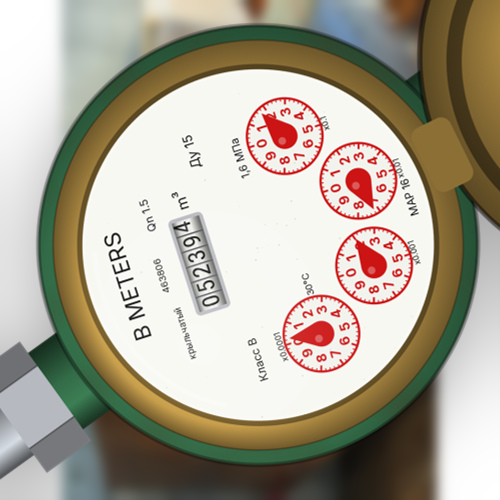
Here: 52394.1720 m³
